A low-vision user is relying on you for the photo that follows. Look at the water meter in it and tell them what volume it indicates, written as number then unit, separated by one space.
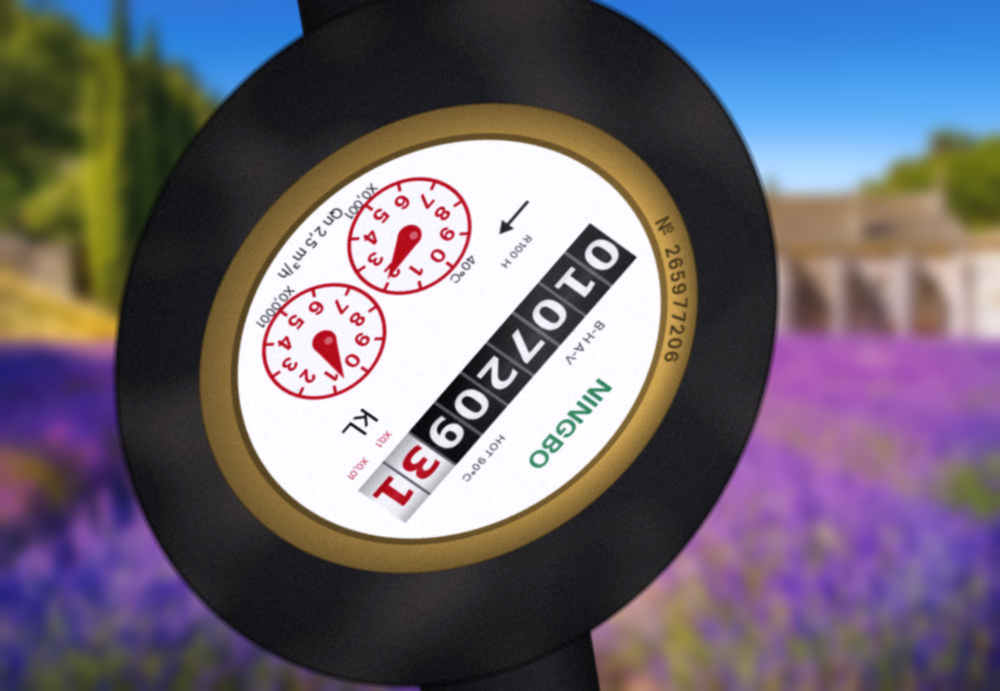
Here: 107209.3120 kL
